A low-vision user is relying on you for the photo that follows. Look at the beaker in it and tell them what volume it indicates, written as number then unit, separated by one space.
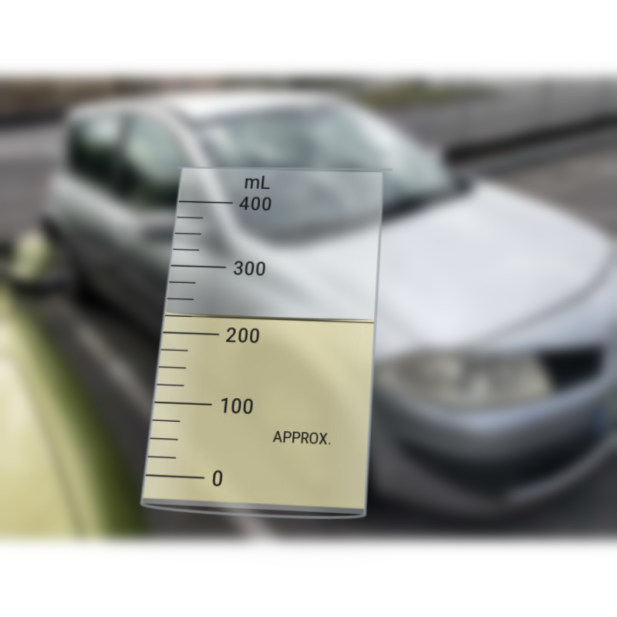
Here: 225 mL
